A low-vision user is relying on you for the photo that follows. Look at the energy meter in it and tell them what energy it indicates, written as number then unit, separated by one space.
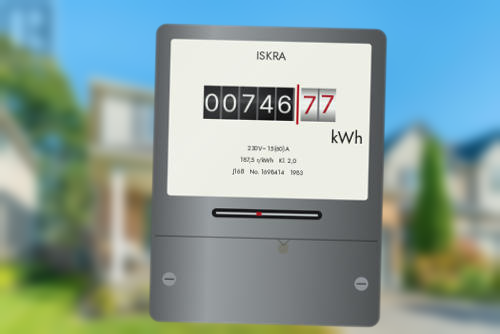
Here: 746.77 kWh
